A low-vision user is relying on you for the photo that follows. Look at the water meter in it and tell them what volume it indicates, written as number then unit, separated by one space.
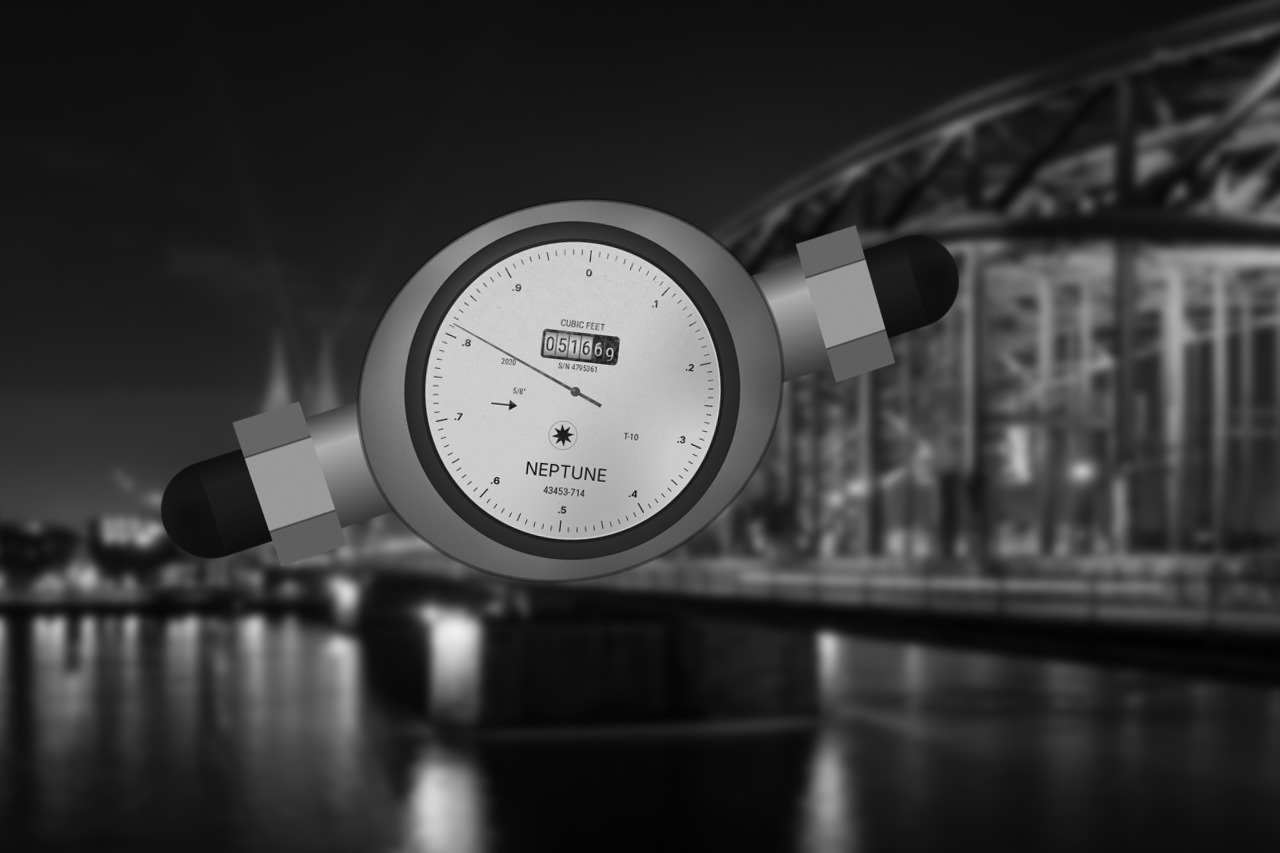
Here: 51668.81 ft³
